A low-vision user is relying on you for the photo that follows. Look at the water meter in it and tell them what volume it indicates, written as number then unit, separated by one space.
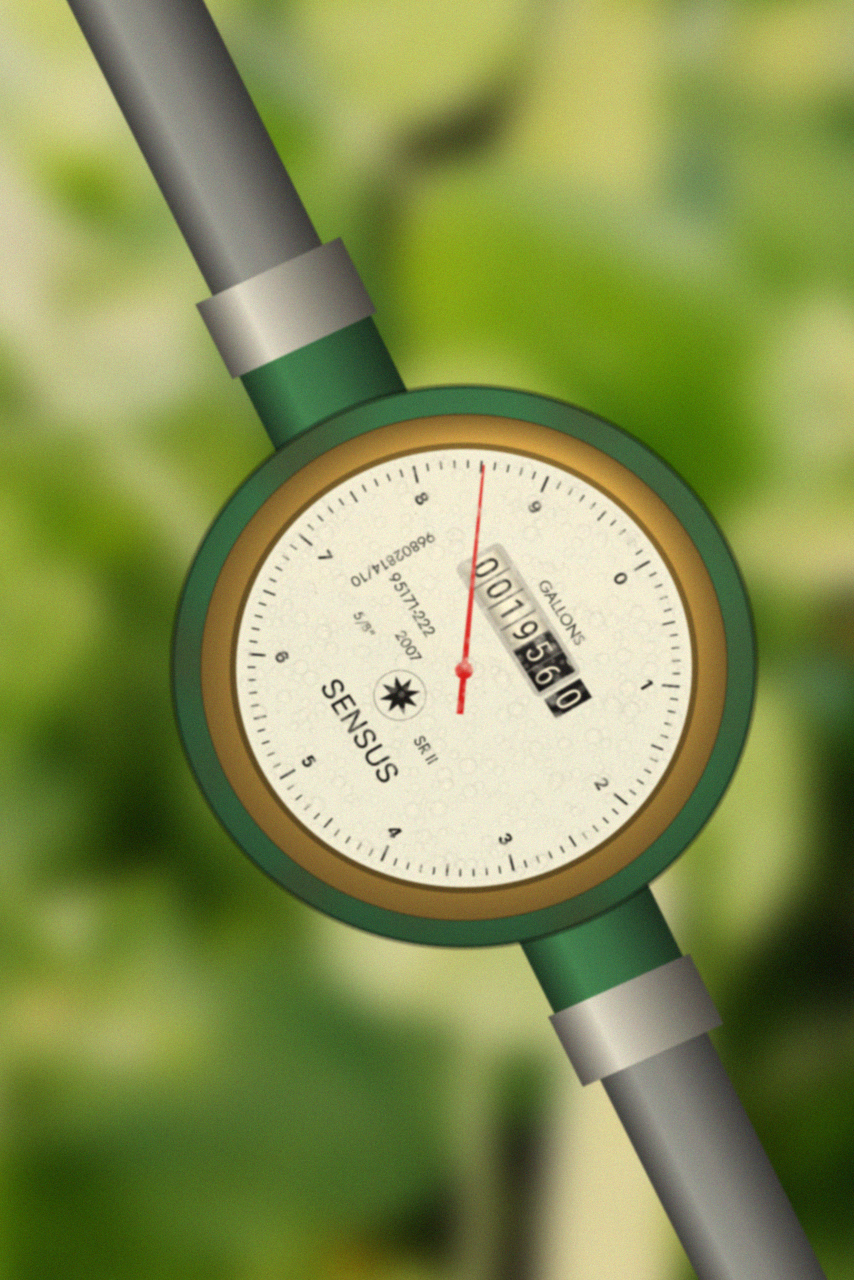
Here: 19558.5 gal
